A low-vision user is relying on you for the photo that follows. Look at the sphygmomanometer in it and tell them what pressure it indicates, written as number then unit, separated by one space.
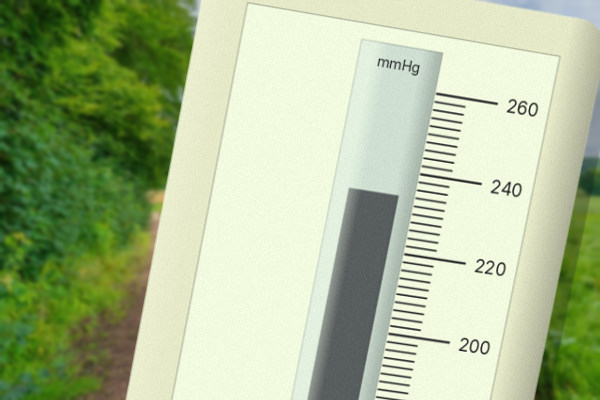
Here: 234 mmHg
